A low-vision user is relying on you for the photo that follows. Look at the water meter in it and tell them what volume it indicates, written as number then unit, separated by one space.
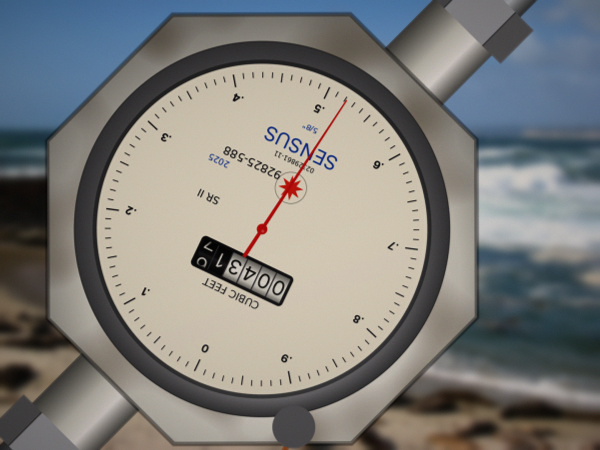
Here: 4316.52 ft³
